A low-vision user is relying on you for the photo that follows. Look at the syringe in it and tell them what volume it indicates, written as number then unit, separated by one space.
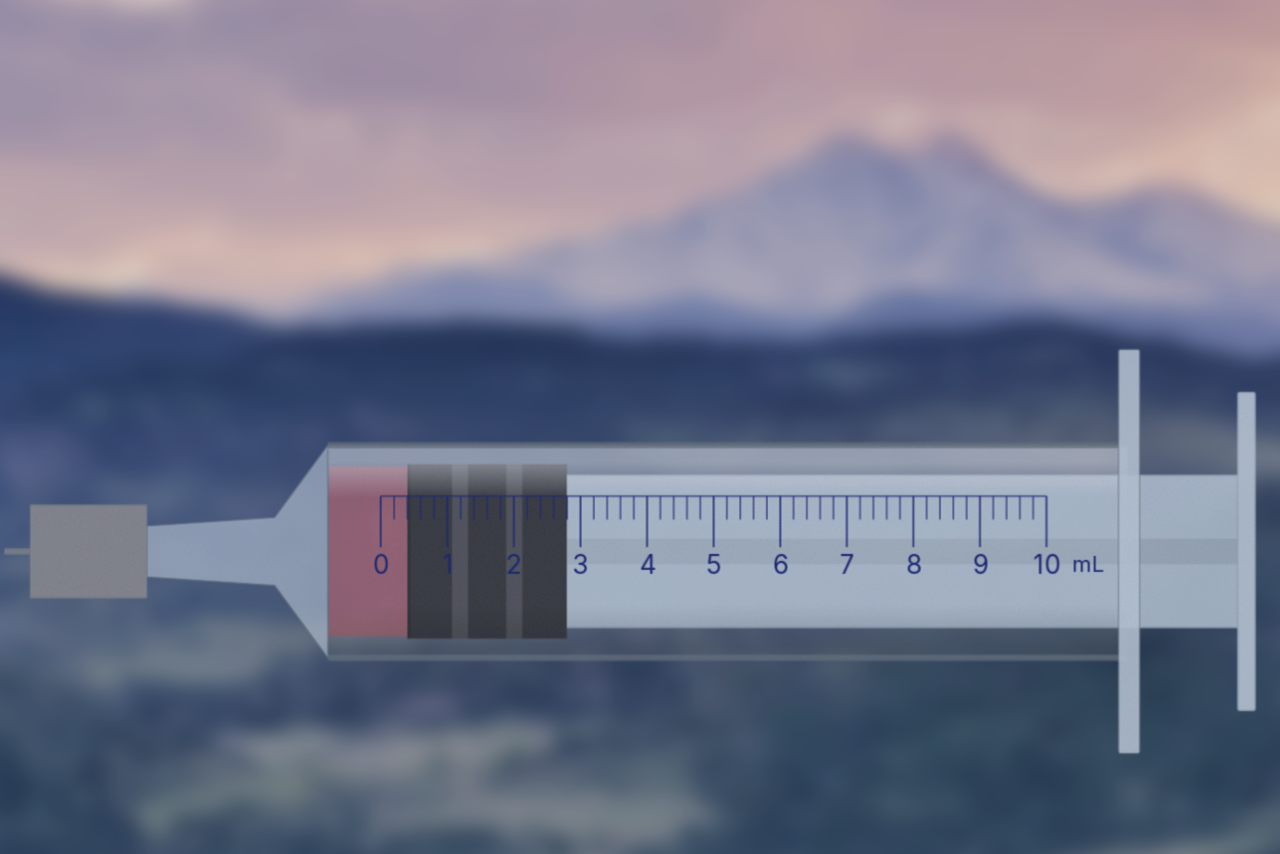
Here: 0.4 mL
